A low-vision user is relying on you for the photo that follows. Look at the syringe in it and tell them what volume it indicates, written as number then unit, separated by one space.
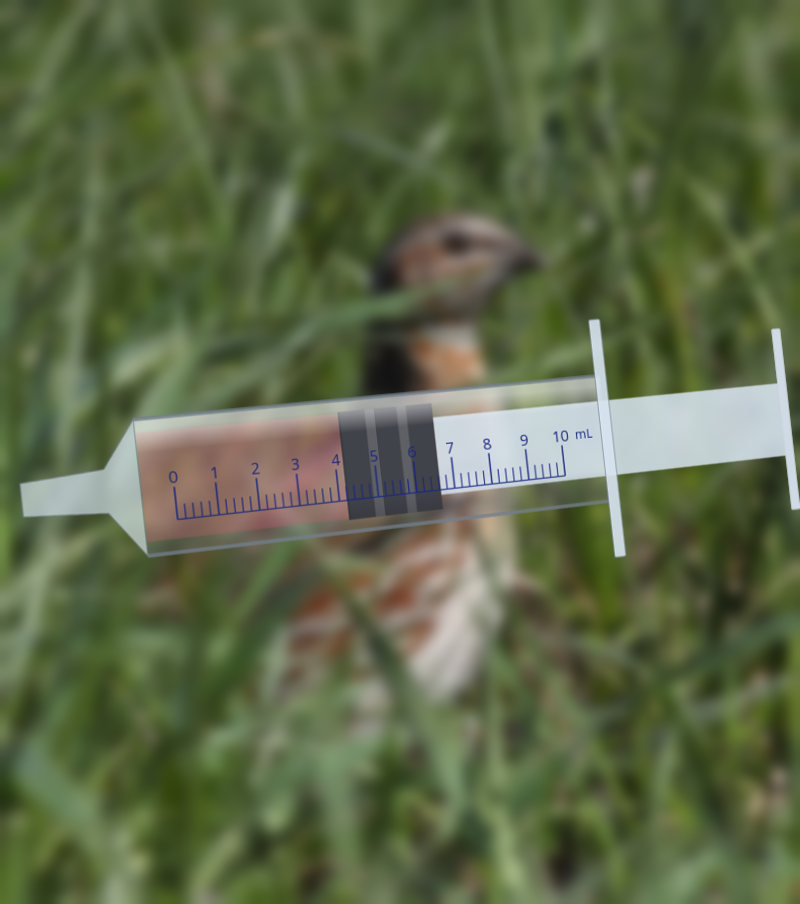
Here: 4.2 mL
